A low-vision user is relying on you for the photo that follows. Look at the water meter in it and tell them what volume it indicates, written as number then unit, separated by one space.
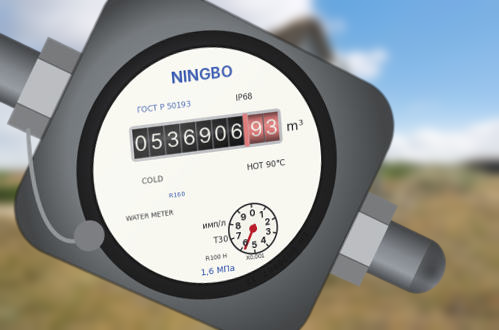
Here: 536906.935 m³
